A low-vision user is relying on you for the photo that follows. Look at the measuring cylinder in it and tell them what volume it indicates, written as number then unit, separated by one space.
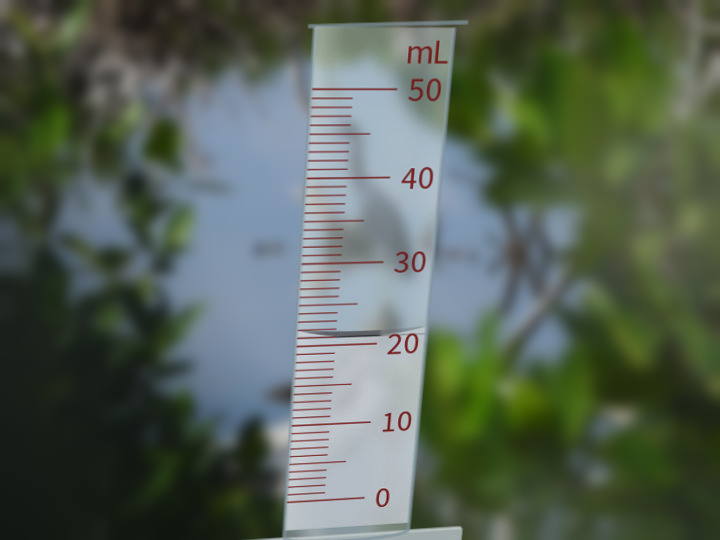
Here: 21 mL
